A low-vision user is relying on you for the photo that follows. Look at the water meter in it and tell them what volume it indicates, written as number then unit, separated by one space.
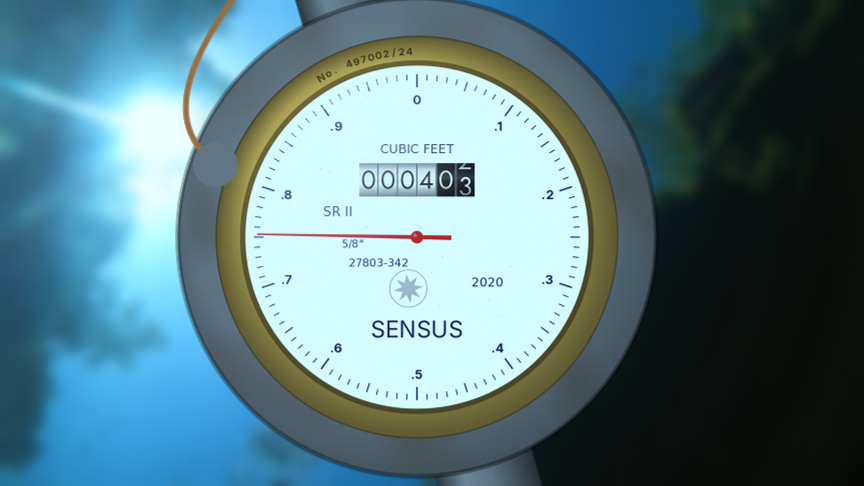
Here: 402.75 ft³
